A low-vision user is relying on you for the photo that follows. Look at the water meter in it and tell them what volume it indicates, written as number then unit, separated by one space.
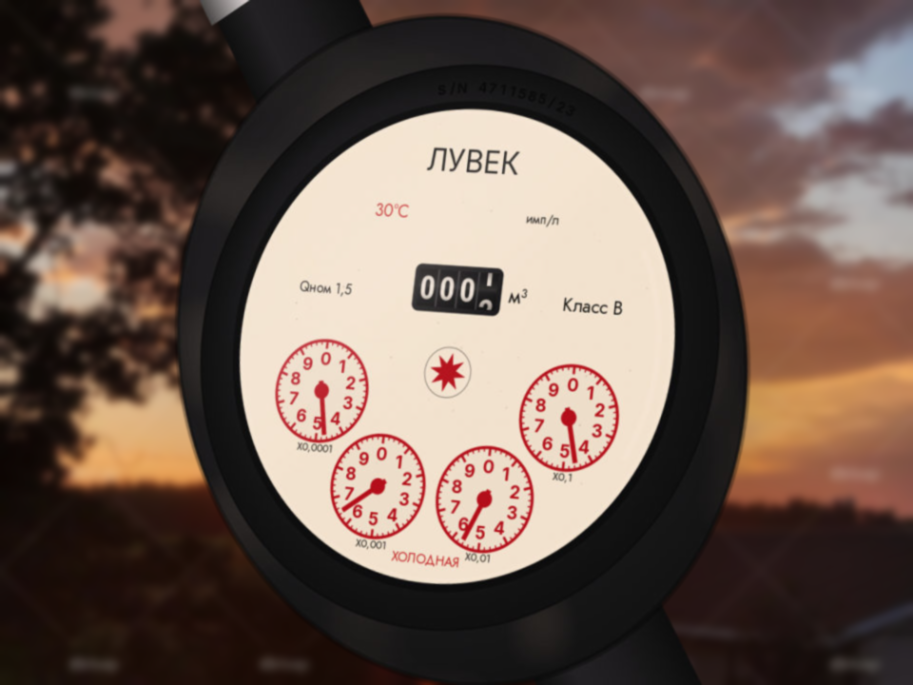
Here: 1.4564 m³
